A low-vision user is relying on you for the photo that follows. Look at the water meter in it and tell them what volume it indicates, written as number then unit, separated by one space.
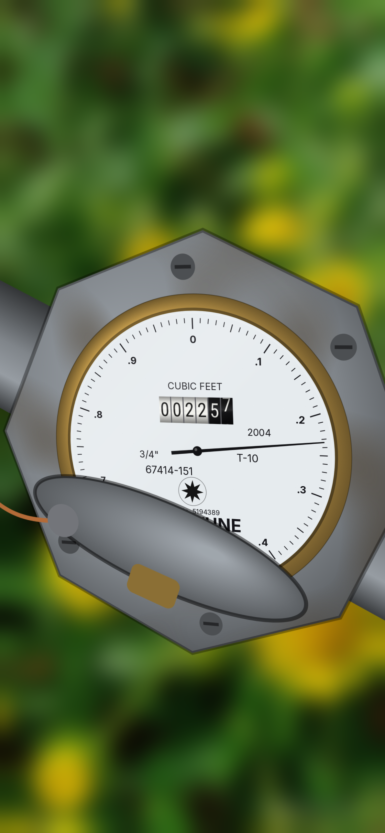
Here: 2257.23 ft³
